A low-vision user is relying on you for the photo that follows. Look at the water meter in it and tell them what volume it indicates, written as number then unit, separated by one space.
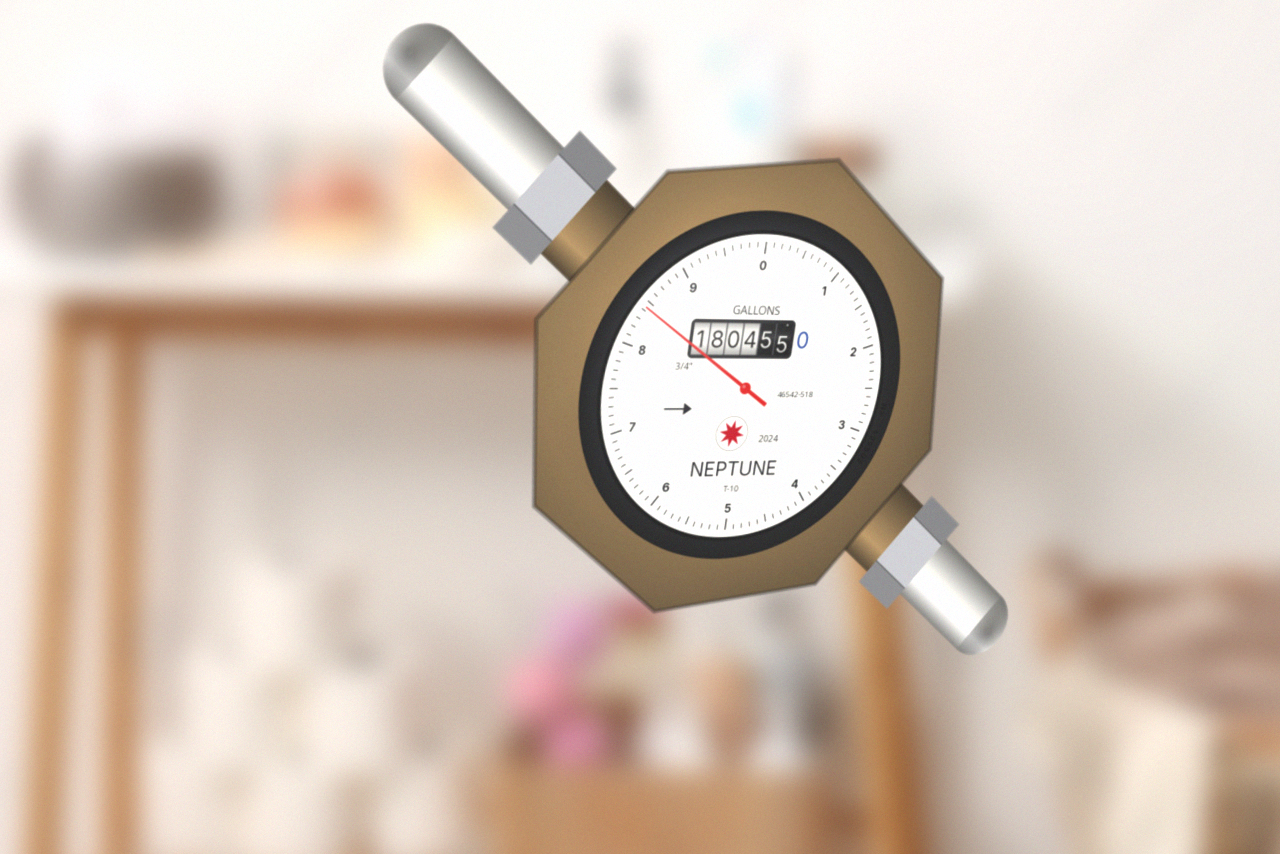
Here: 1804548.4 gal
